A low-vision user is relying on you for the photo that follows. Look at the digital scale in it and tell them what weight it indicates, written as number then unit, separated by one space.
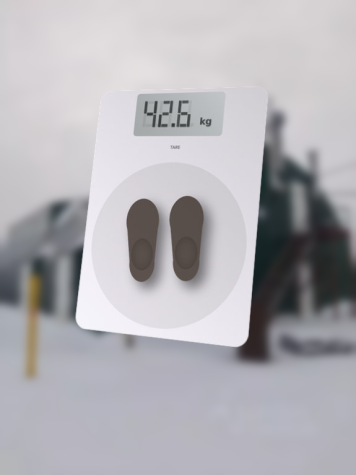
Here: 42.6 kg
